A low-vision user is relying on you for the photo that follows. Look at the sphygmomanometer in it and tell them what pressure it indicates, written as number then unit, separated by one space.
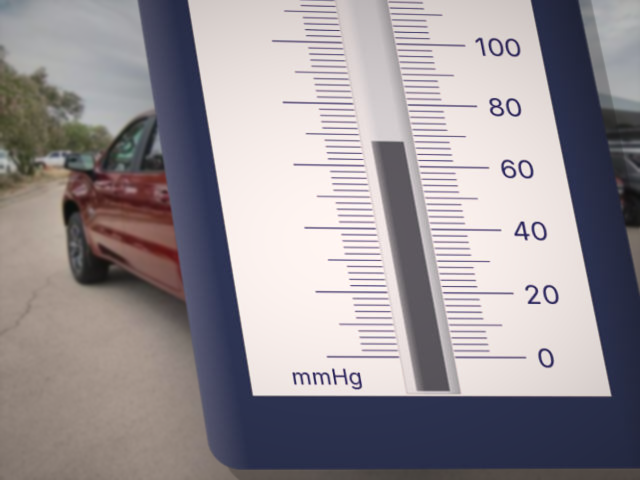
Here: 68 mmHg
